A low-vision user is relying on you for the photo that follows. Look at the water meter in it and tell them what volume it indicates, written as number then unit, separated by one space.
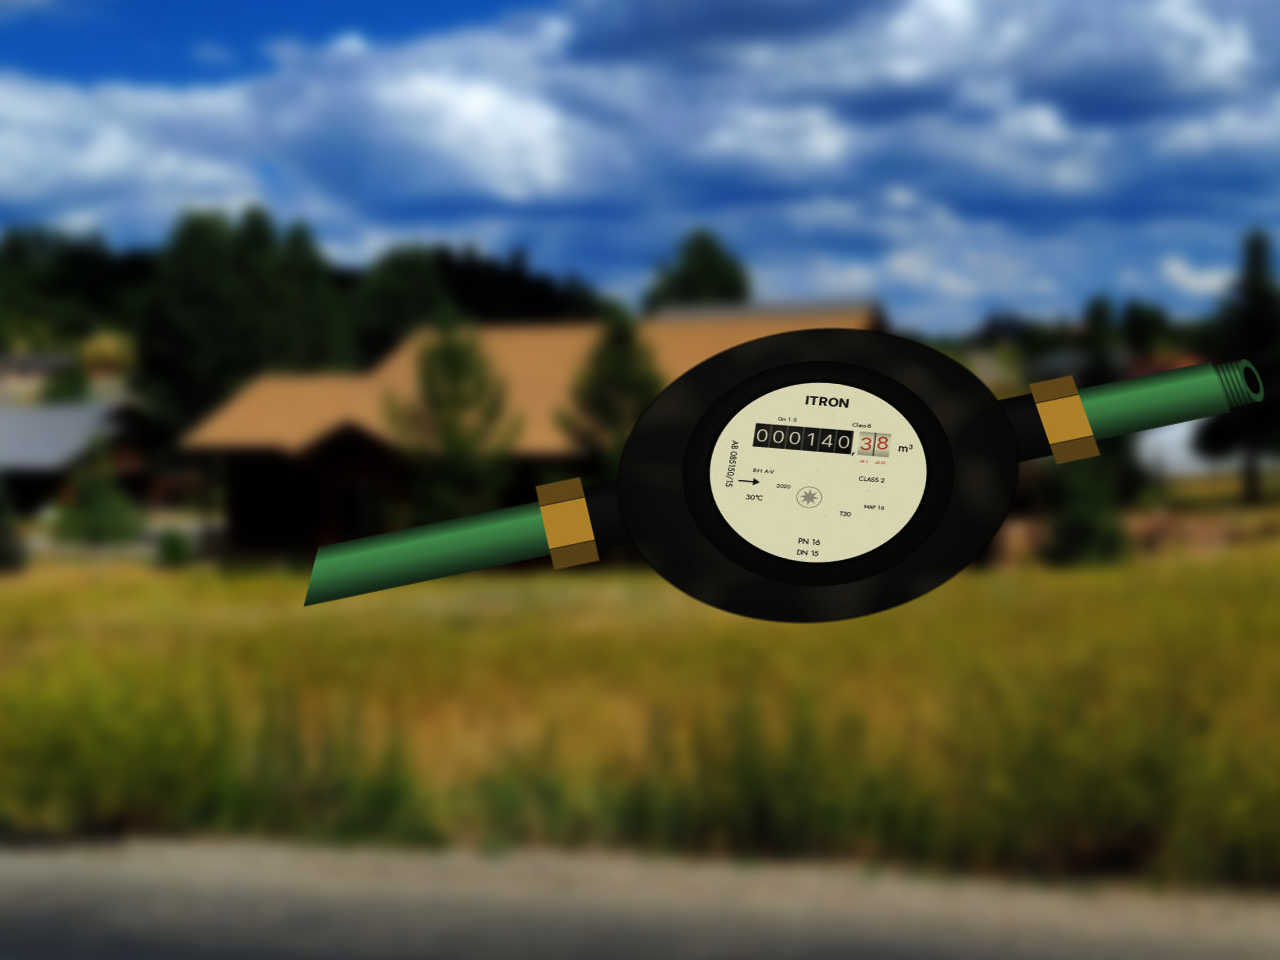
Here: 140.38 m³
